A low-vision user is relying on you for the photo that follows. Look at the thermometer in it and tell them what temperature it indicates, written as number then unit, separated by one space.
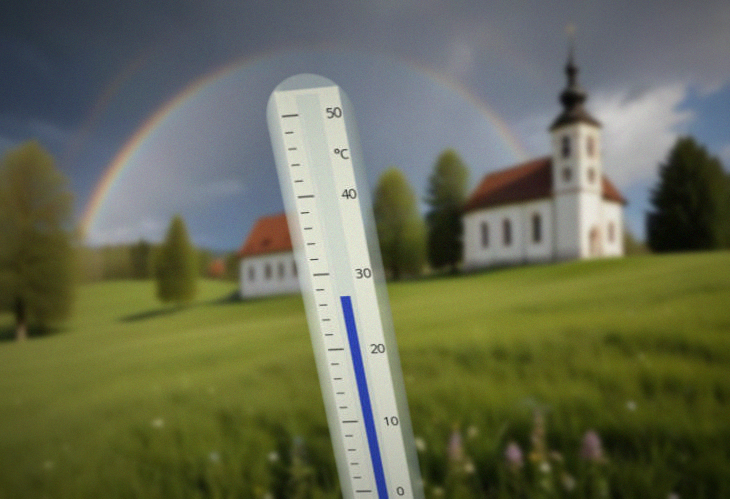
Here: 27 °C
